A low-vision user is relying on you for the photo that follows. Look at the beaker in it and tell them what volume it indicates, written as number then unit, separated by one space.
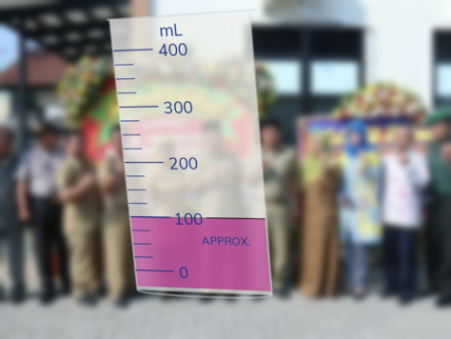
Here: 100 mL
